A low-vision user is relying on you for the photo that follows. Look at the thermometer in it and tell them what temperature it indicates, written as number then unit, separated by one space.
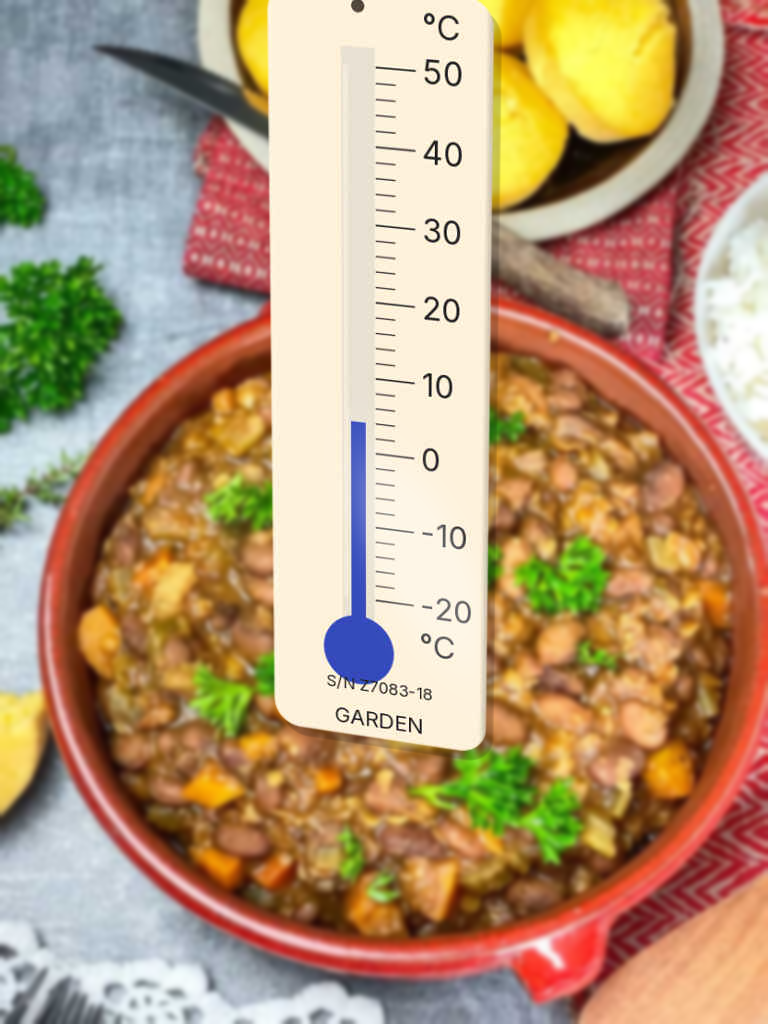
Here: 4 °C
